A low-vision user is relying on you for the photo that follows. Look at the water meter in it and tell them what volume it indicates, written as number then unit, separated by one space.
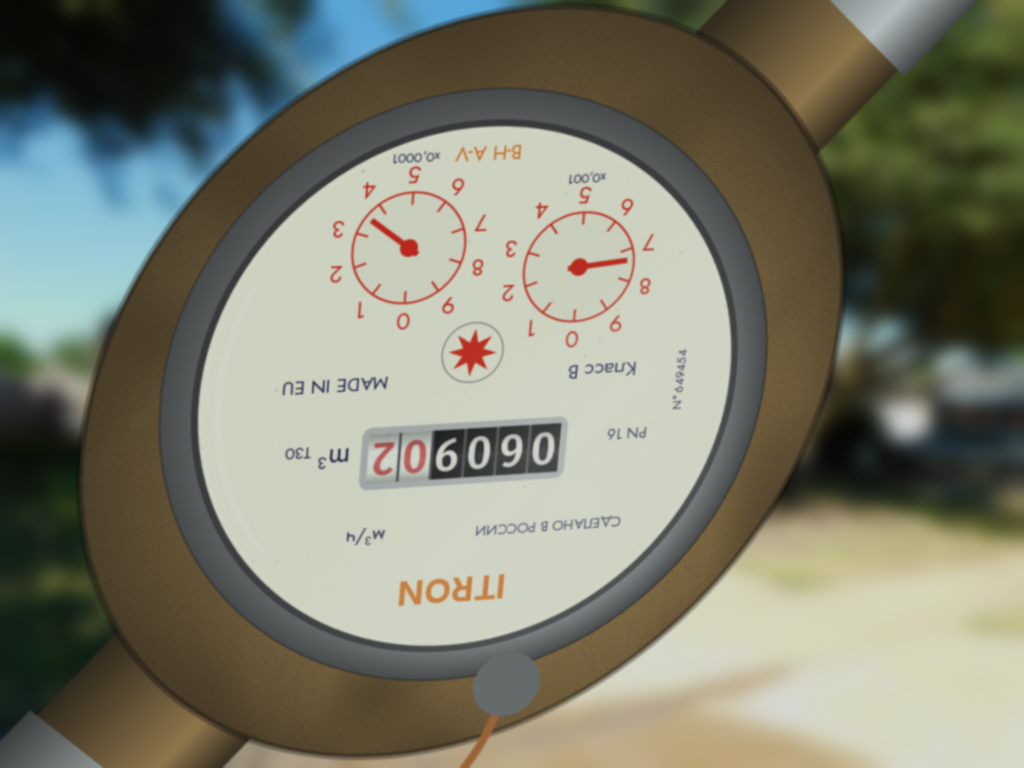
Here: 609.0273 m³
